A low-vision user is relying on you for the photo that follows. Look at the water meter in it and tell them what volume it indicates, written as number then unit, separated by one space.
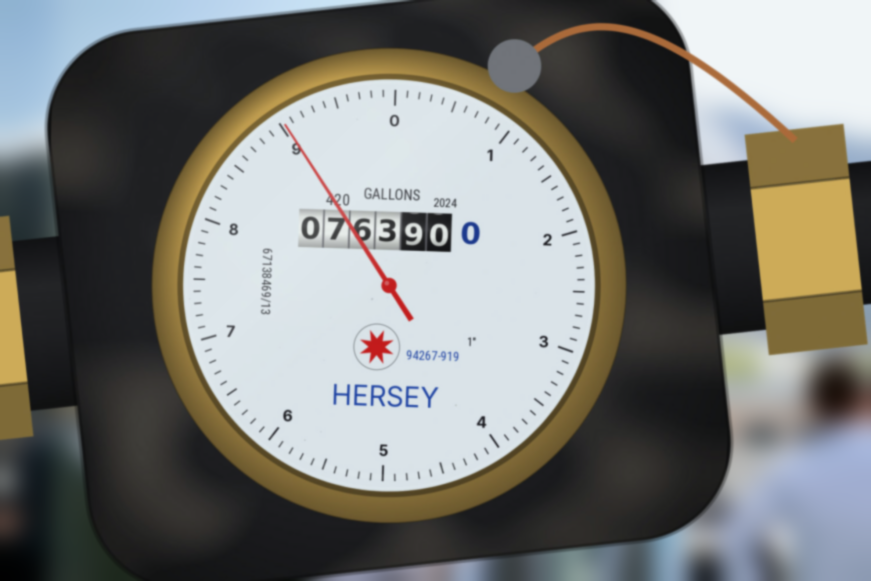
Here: 763899.0 gal
